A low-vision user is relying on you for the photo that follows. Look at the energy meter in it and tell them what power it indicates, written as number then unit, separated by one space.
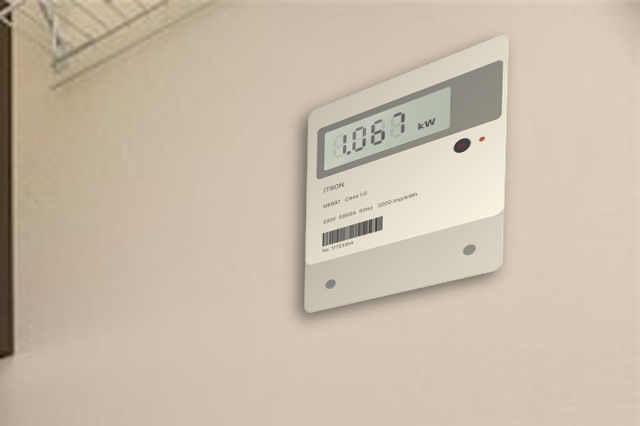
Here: 1.067 kW
